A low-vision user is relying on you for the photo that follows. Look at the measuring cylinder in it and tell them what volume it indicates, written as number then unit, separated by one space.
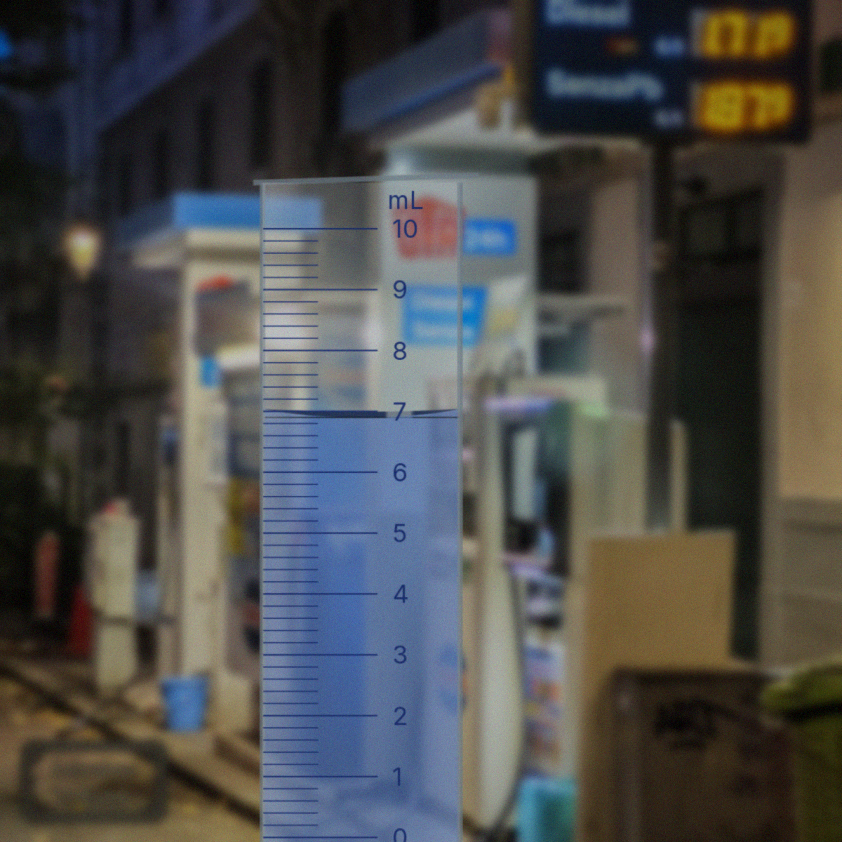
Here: 6.9 mL
